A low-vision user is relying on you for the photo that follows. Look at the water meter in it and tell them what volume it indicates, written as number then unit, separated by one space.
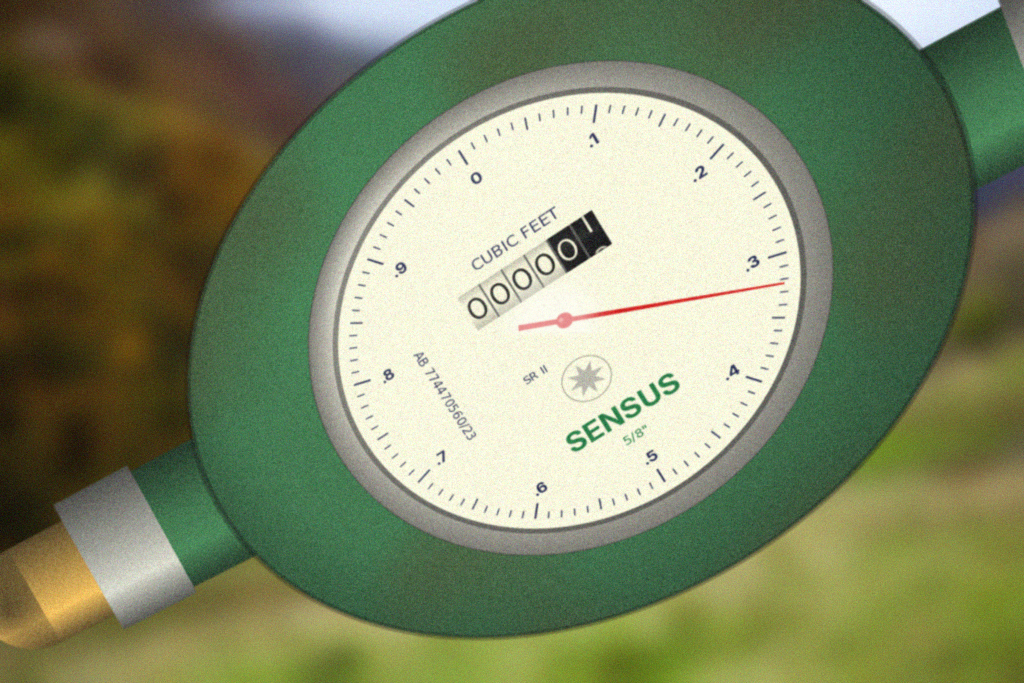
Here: 1.32 ft³
